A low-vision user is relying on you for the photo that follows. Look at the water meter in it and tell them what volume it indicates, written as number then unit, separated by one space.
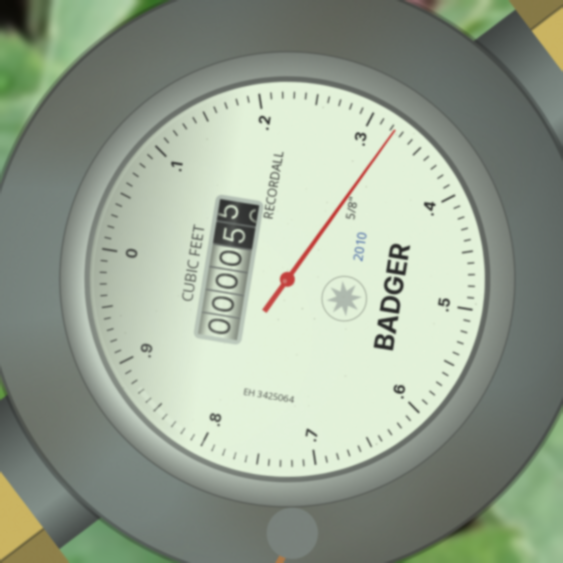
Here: 55.32 ft³
